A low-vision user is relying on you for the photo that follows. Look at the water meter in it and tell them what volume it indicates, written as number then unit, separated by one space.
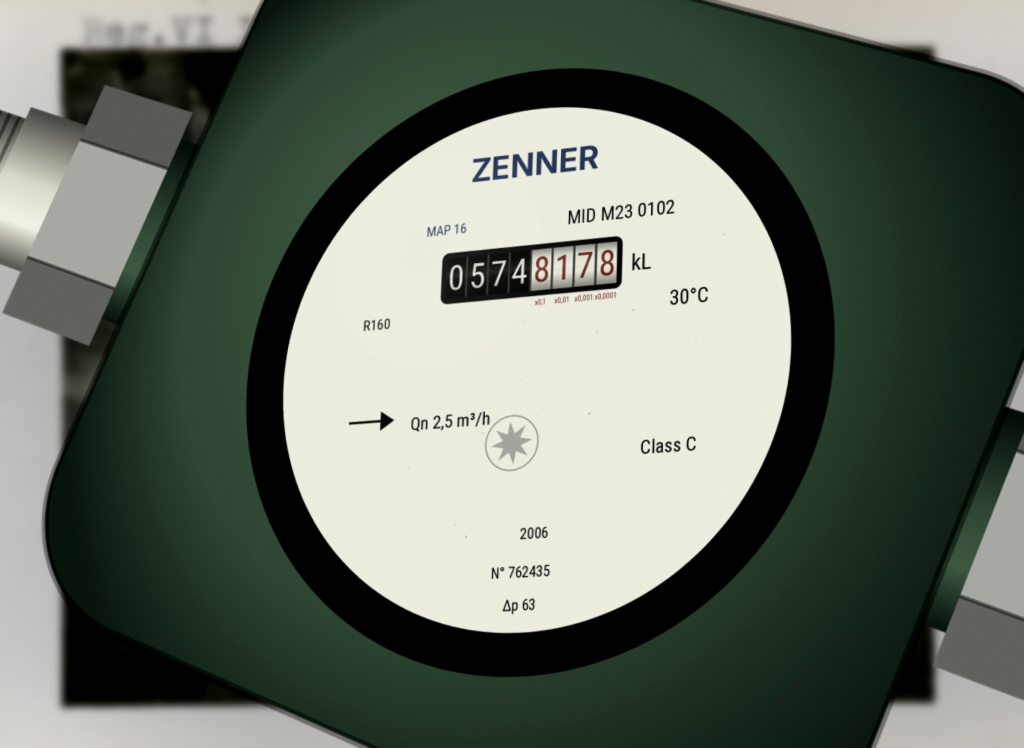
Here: 574.8178 kL
